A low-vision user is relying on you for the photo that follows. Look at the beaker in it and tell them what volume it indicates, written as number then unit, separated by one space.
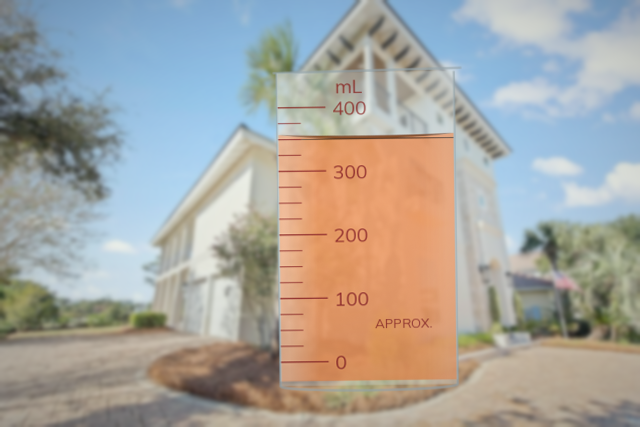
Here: 350 mL
